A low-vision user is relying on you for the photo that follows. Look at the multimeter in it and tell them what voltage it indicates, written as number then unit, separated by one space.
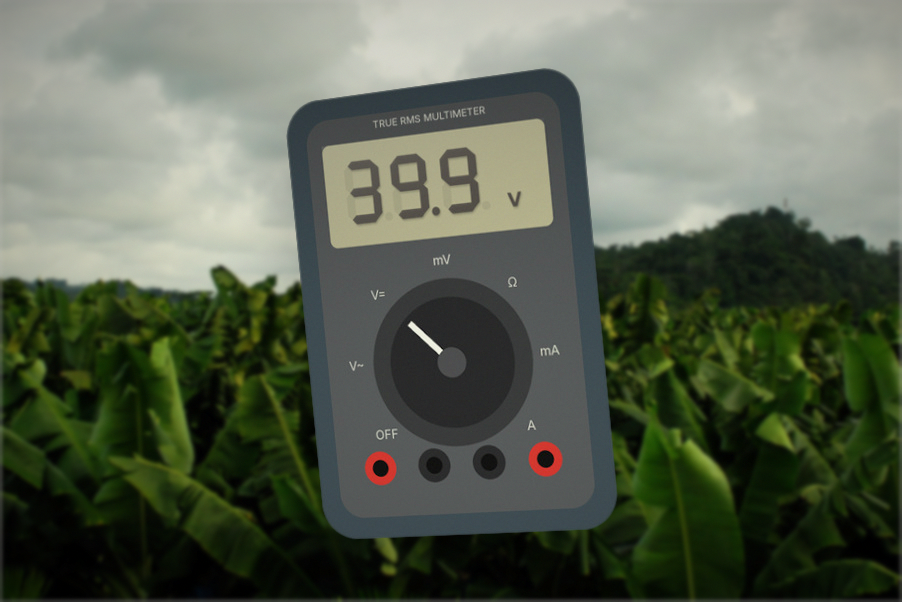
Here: 39.9 V
